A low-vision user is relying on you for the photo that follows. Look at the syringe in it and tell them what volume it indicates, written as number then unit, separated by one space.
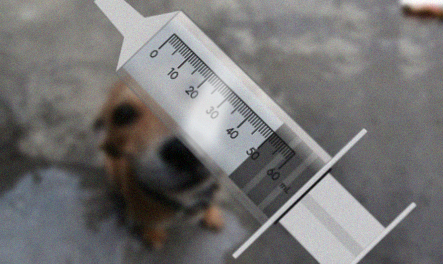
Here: 50 mL
